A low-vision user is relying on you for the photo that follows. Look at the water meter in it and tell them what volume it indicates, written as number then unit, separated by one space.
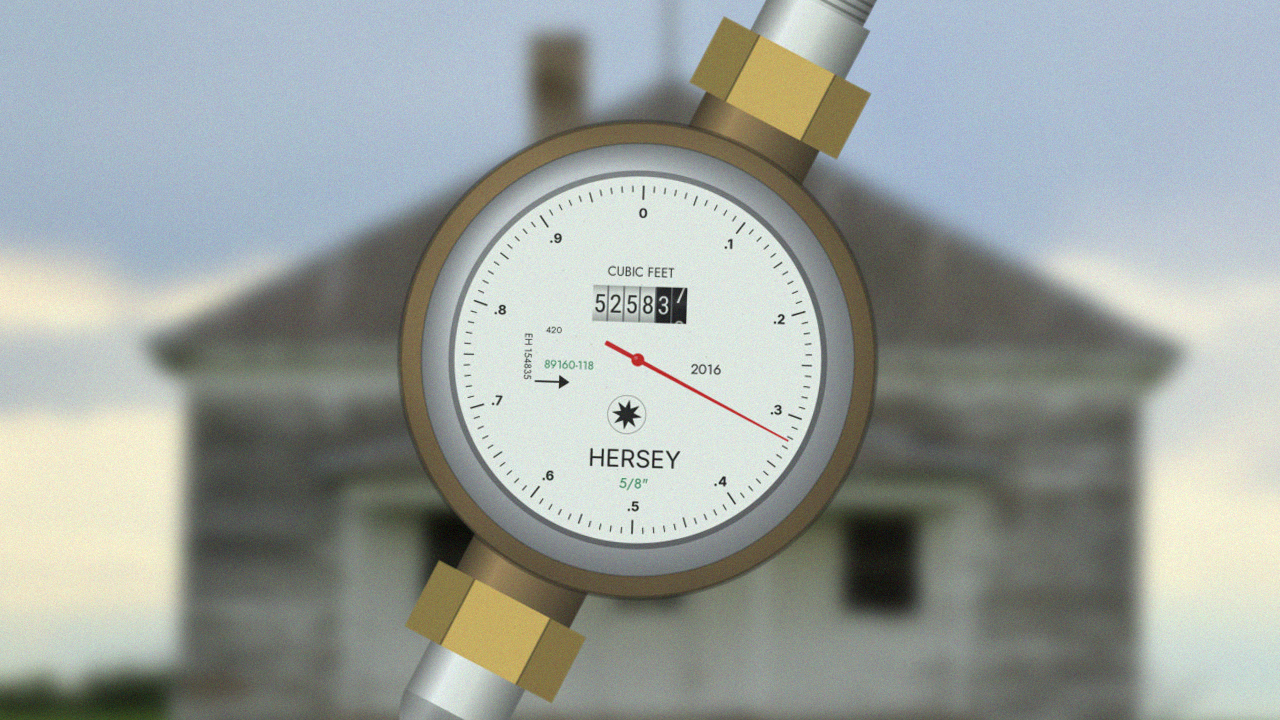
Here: 525837.32 ft³
